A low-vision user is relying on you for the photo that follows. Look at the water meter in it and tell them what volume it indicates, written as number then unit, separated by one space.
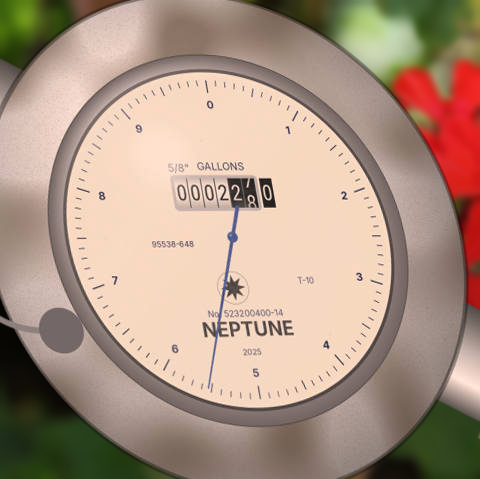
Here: 2275.5 gal
